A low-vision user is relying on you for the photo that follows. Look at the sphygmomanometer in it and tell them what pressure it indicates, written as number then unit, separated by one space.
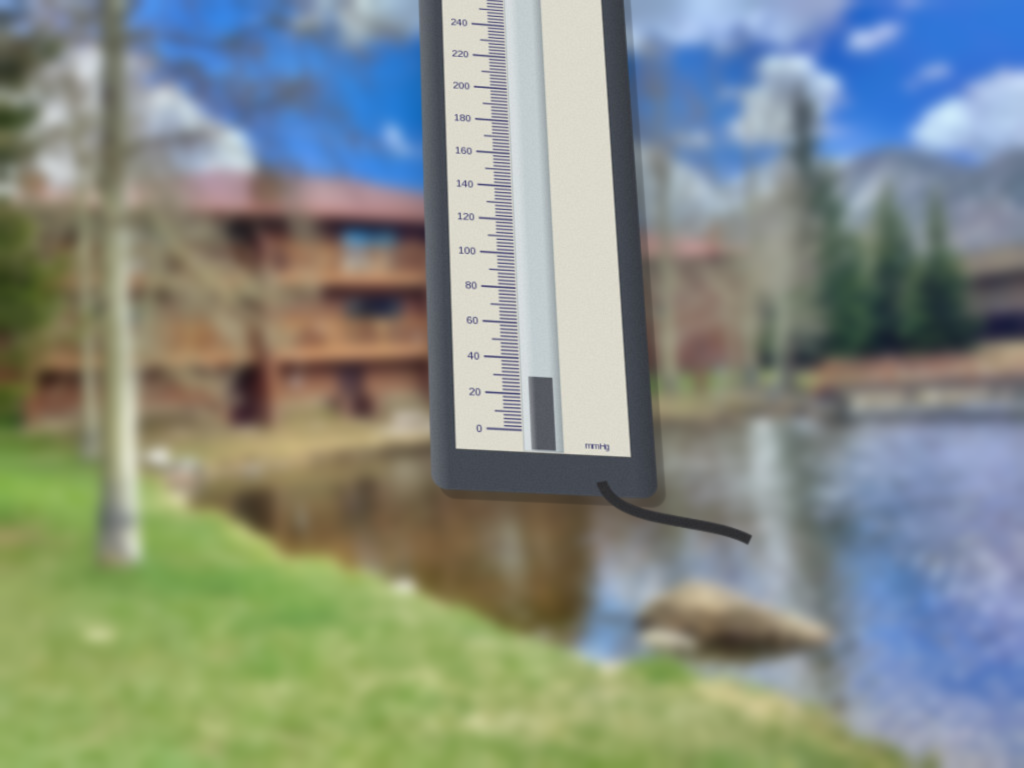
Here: 30 mmHg
